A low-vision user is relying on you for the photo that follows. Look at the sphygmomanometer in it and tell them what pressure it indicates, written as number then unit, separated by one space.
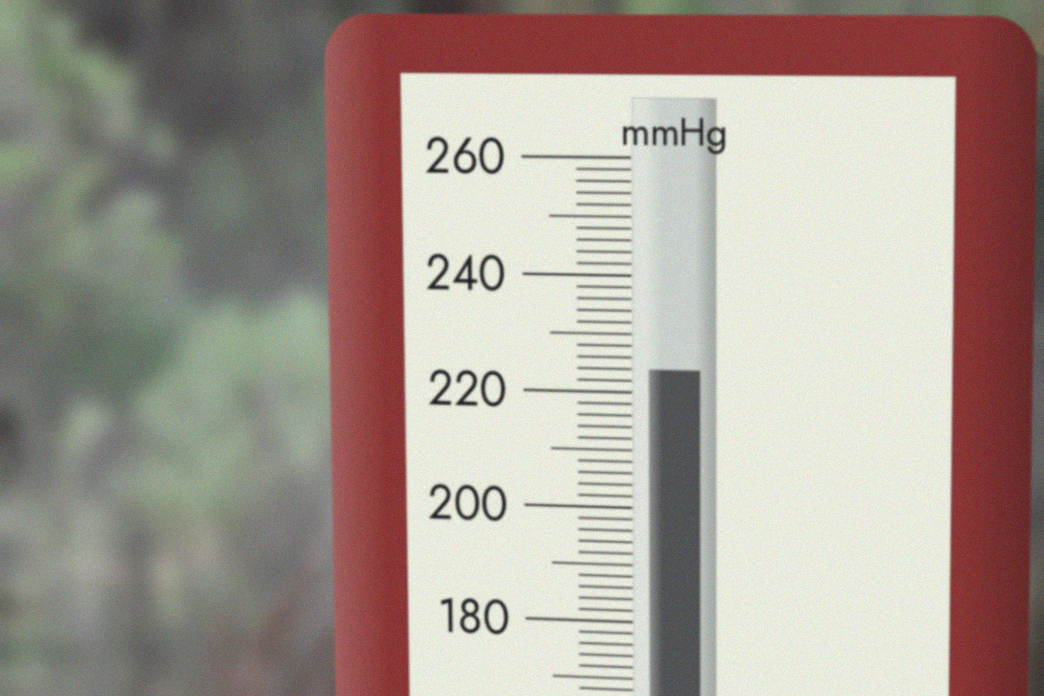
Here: 224 mmHg
